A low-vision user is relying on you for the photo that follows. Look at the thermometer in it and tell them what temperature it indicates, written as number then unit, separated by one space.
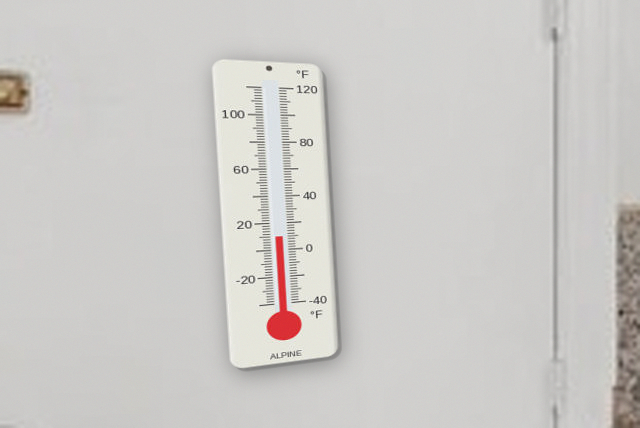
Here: 10 °F
